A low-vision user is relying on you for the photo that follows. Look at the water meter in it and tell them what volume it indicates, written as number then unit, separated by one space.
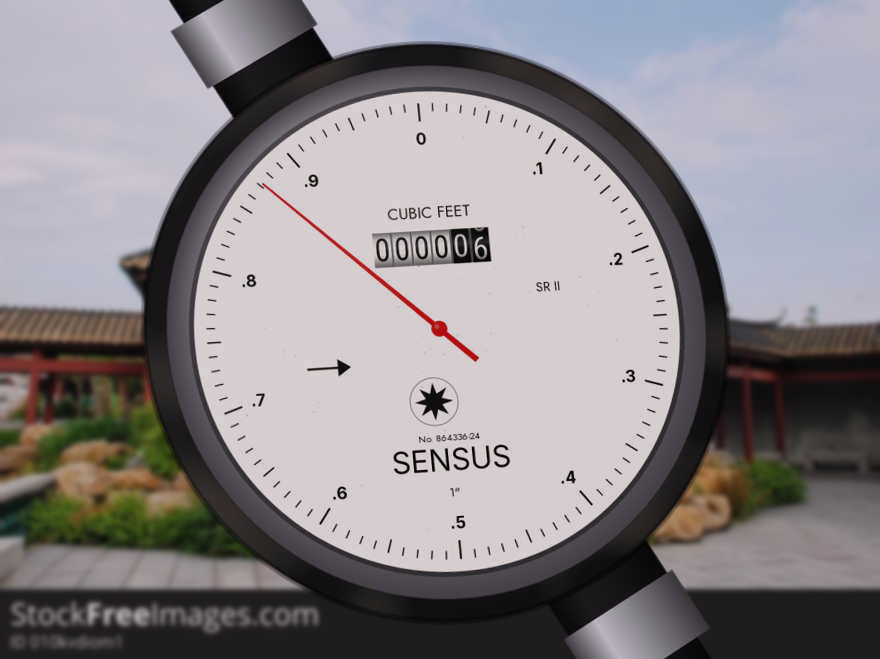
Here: 5.87 ft³
